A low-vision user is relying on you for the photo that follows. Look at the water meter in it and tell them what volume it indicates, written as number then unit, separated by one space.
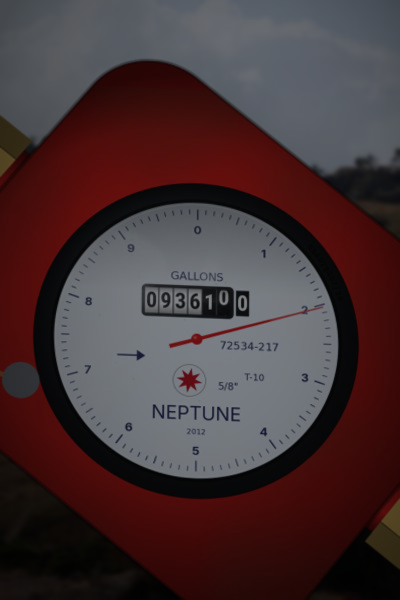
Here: 936102.0 gal
